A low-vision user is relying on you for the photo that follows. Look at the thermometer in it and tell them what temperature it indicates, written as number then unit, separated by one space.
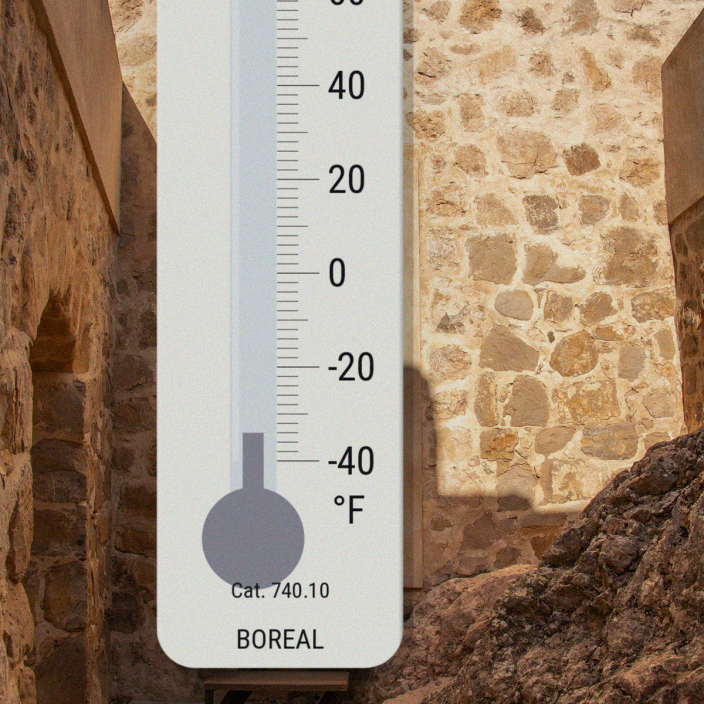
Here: -34 °F
